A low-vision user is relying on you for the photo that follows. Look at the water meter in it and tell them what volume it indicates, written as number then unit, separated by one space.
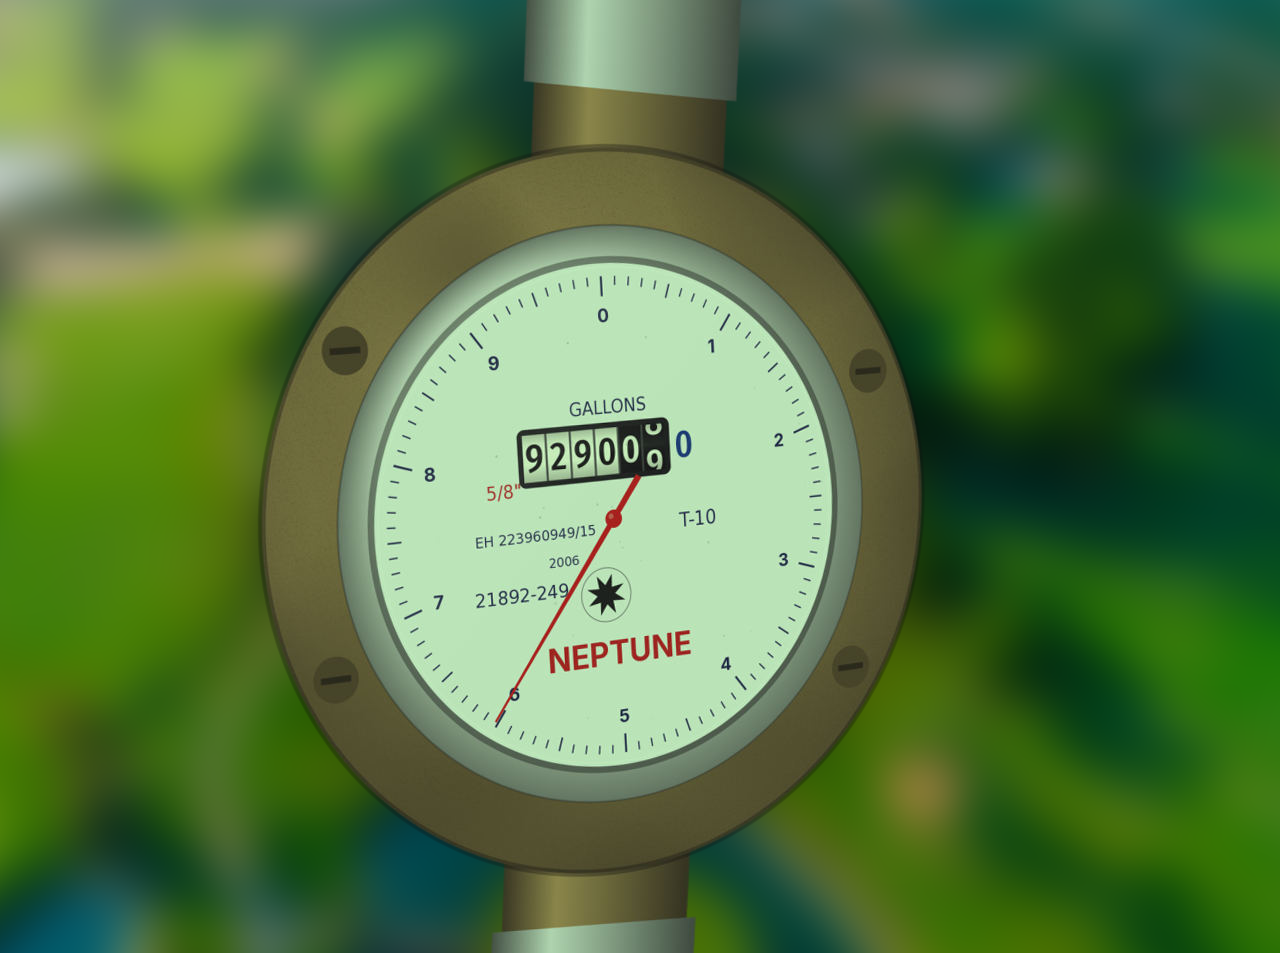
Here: 9290086.0 gal
